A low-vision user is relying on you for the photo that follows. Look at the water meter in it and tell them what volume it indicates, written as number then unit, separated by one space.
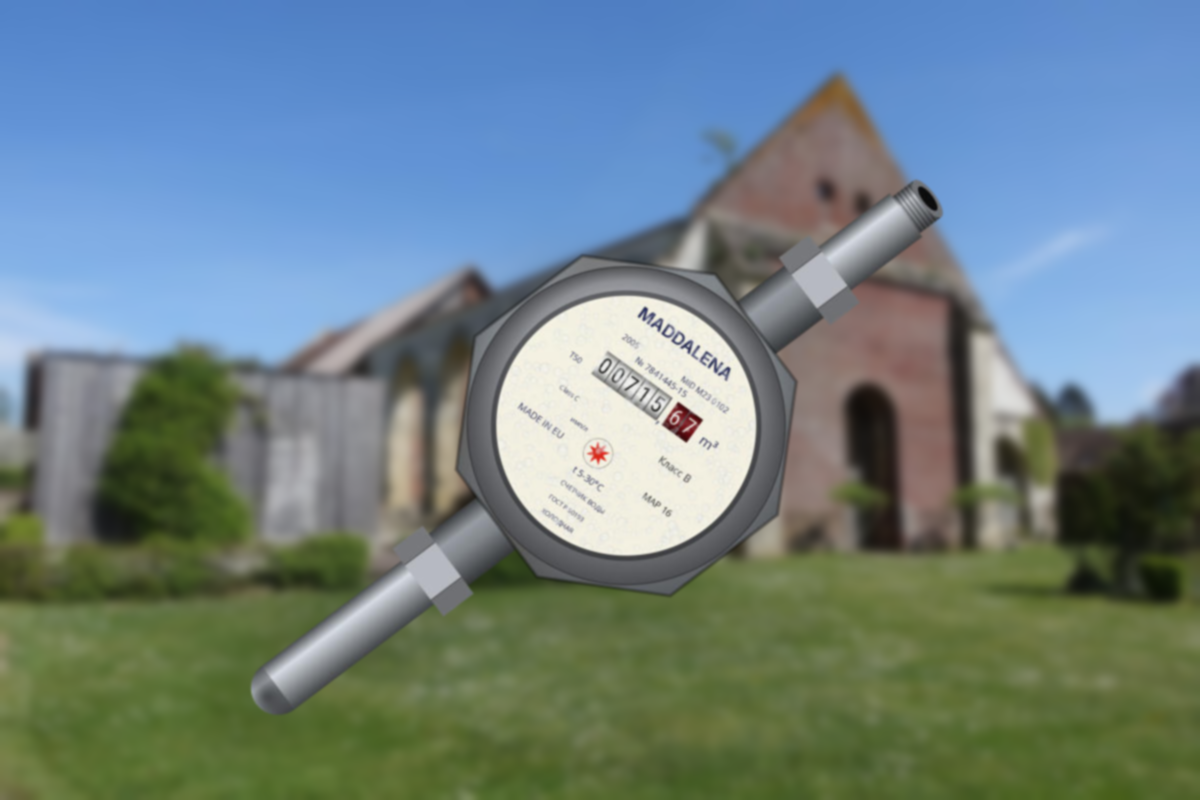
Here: 715.67 m³
